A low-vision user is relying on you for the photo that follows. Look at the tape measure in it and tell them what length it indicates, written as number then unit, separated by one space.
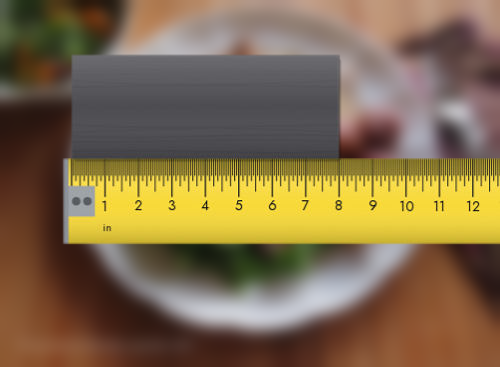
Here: 8 in
